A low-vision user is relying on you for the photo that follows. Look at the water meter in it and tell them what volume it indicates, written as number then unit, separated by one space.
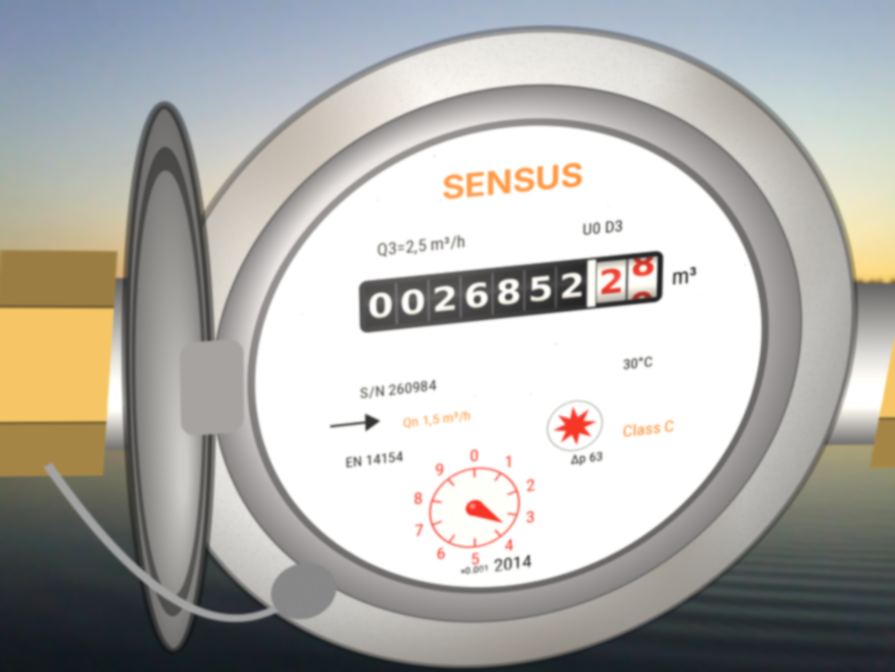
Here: 26852.283 m³
